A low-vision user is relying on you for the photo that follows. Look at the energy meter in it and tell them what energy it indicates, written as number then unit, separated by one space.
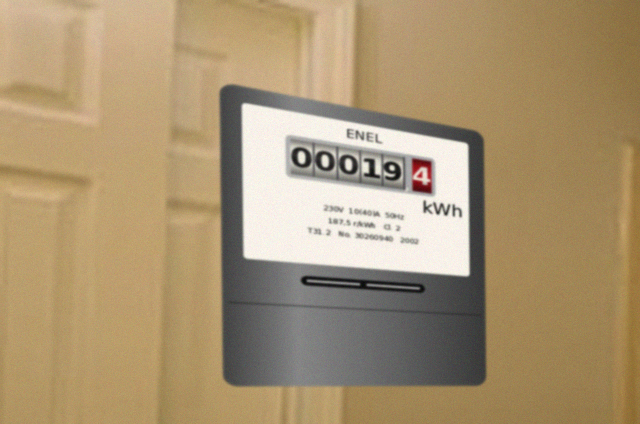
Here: 19.4 kWh
